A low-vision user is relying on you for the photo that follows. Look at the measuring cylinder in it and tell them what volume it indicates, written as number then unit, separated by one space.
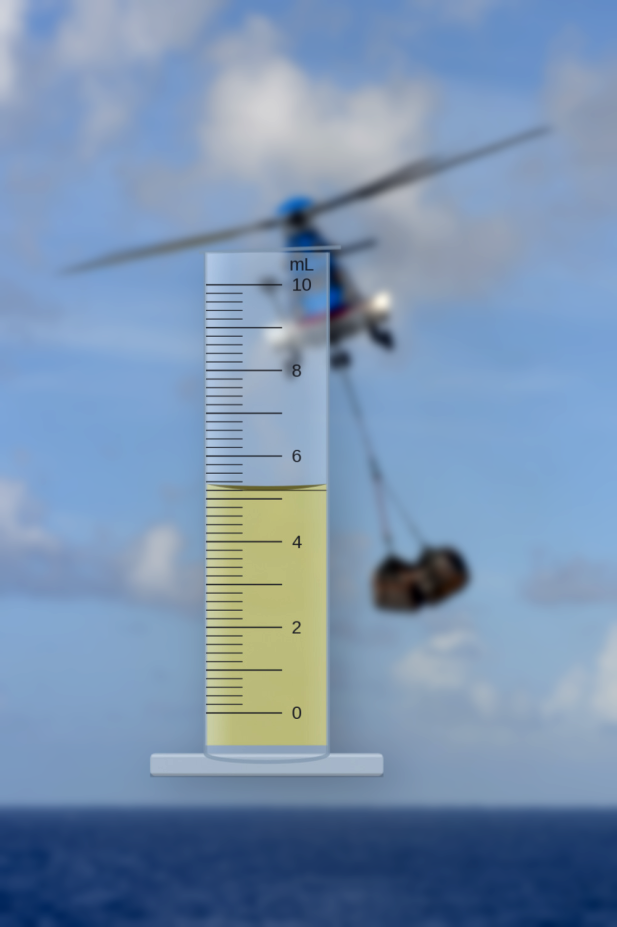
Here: 5.2 mL
